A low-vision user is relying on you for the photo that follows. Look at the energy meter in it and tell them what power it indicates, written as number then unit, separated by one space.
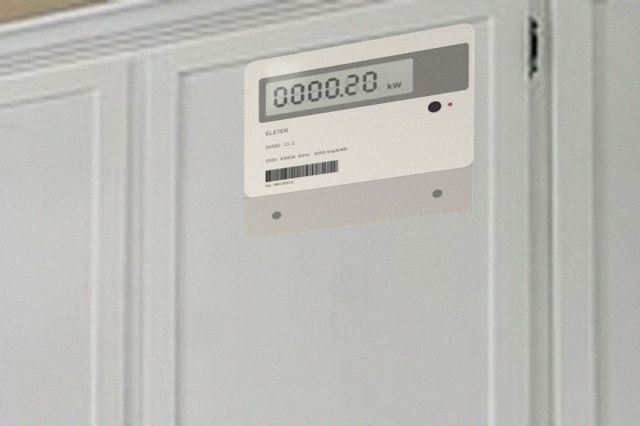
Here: 0.20 kW
